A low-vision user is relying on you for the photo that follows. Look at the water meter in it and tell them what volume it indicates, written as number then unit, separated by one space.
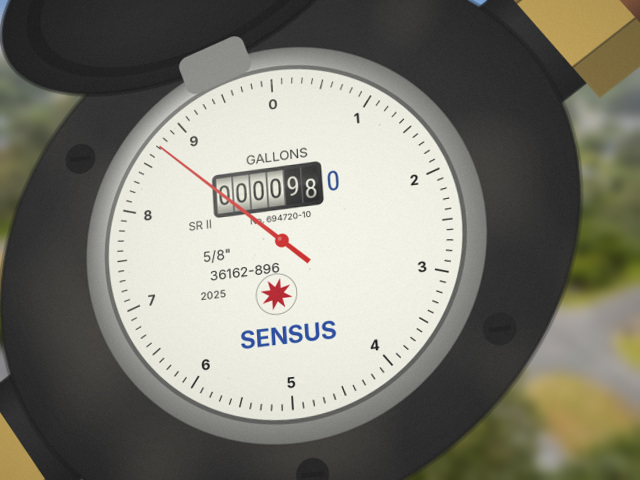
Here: 978.7 gal
